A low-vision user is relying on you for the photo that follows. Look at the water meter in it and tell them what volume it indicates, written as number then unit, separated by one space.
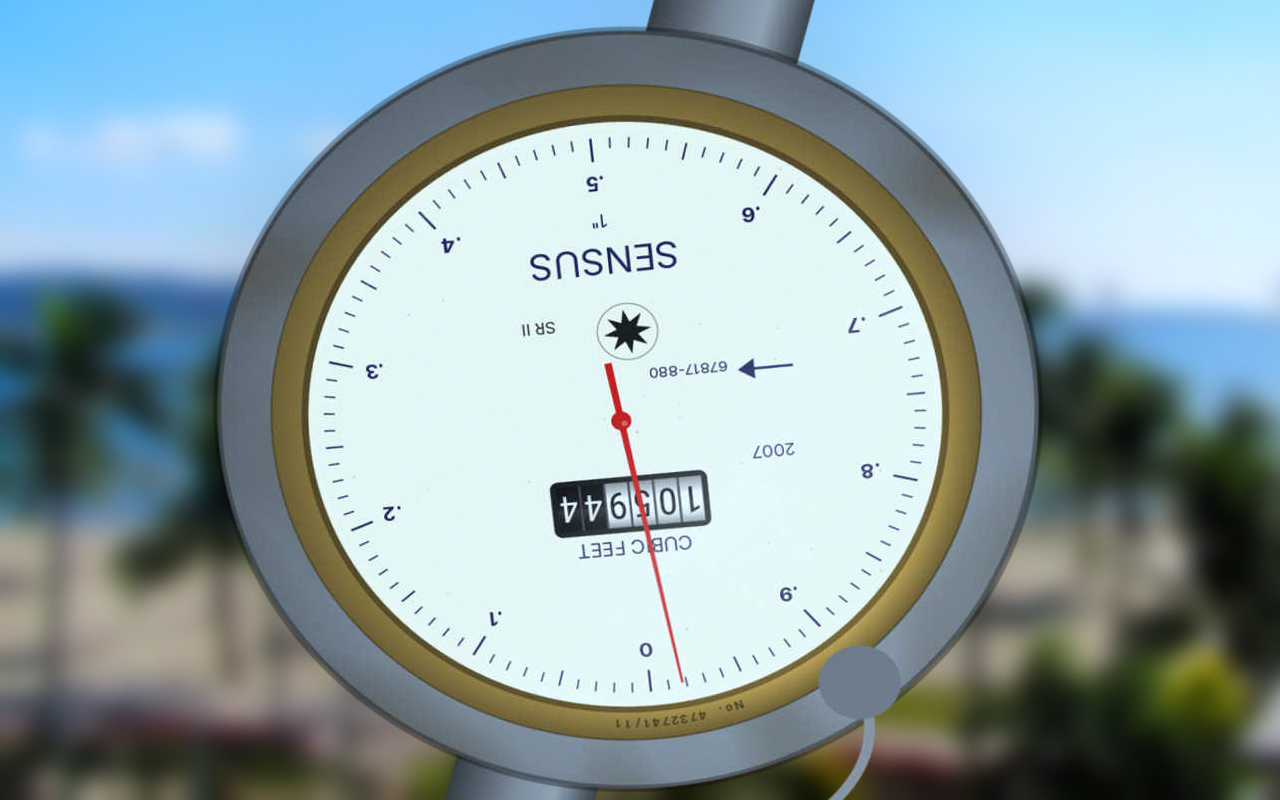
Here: 105943.98 ft³
